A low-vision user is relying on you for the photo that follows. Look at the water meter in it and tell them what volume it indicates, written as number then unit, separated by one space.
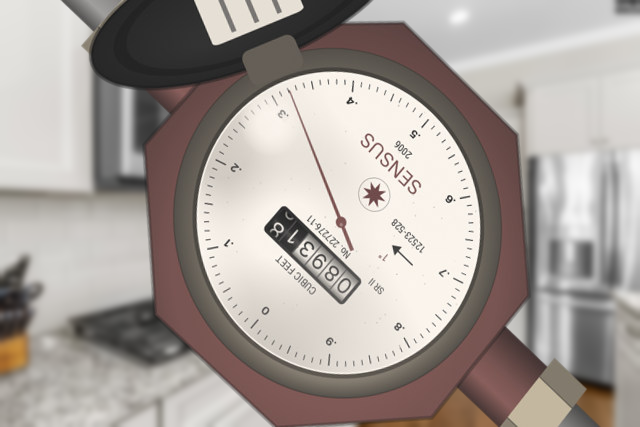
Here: 89318.32 ft³
